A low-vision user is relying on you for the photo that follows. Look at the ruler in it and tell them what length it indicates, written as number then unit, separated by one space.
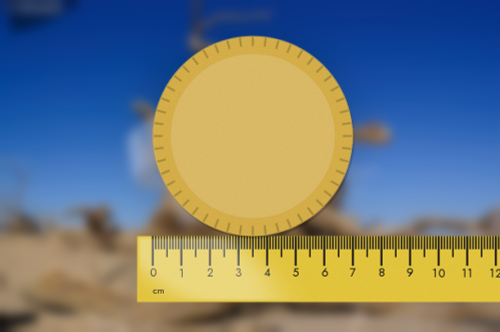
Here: 7 cm
